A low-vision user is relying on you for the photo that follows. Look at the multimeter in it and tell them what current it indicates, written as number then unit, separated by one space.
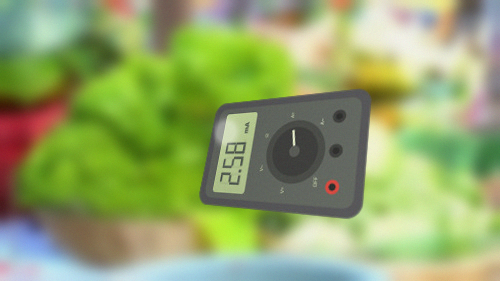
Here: 2.58 mA
